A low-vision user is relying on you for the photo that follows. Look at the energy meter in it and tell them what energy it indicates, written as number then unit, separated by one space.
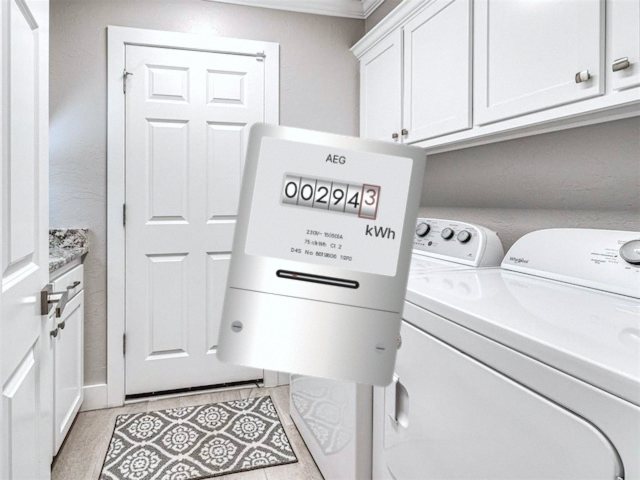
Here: 294.3 kWh
